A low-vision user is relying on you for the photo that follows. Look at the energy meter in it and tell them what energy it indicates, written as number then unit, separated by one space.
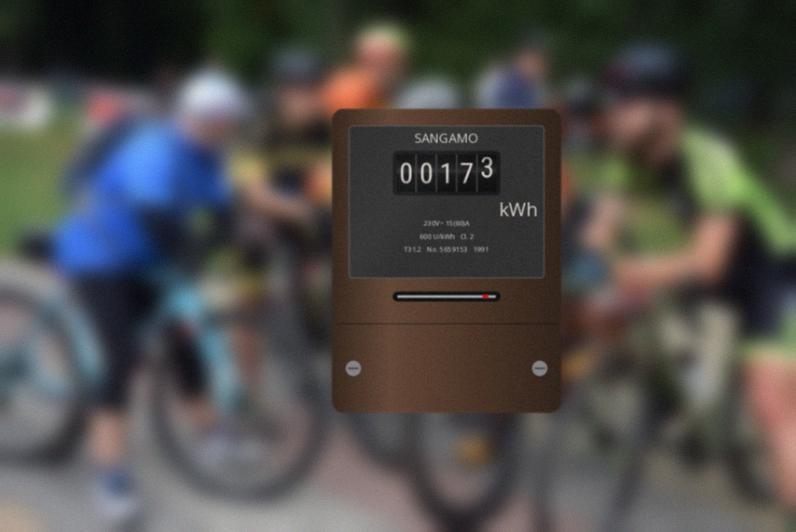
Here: 173 kWh
